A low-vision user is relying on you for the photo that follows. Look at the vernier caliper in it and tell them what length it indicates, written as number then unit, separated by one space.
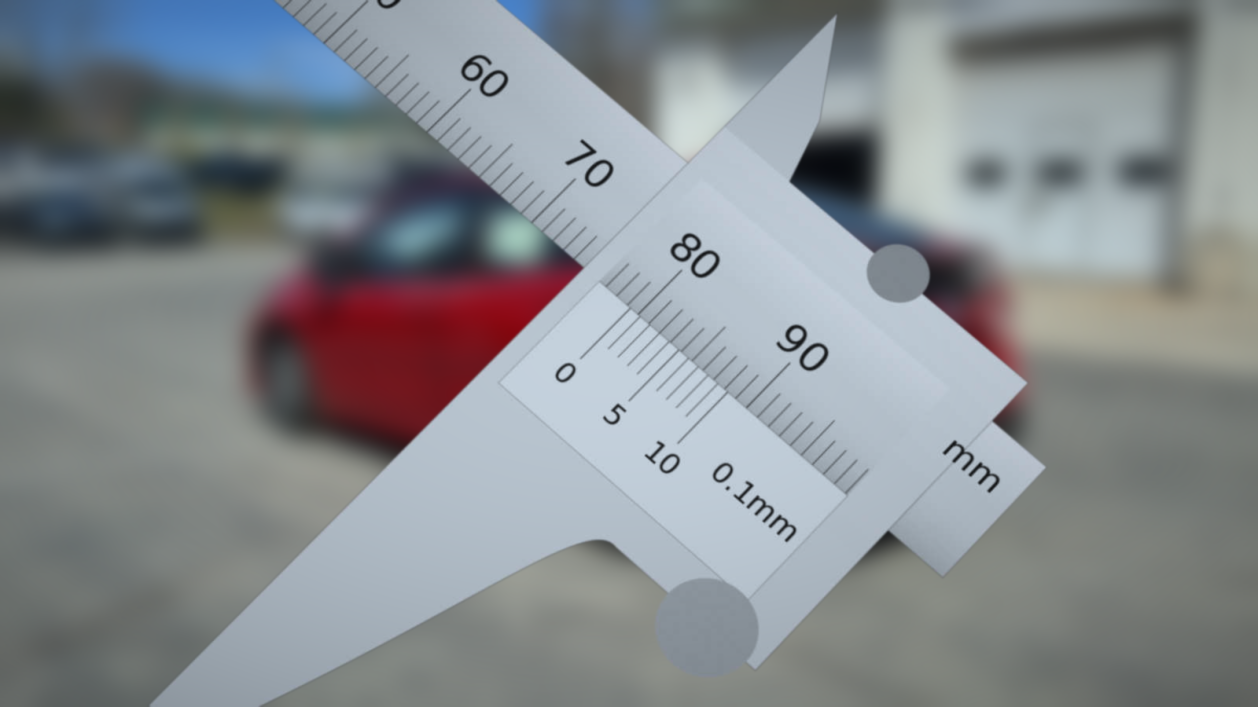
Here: 79.3 mm
